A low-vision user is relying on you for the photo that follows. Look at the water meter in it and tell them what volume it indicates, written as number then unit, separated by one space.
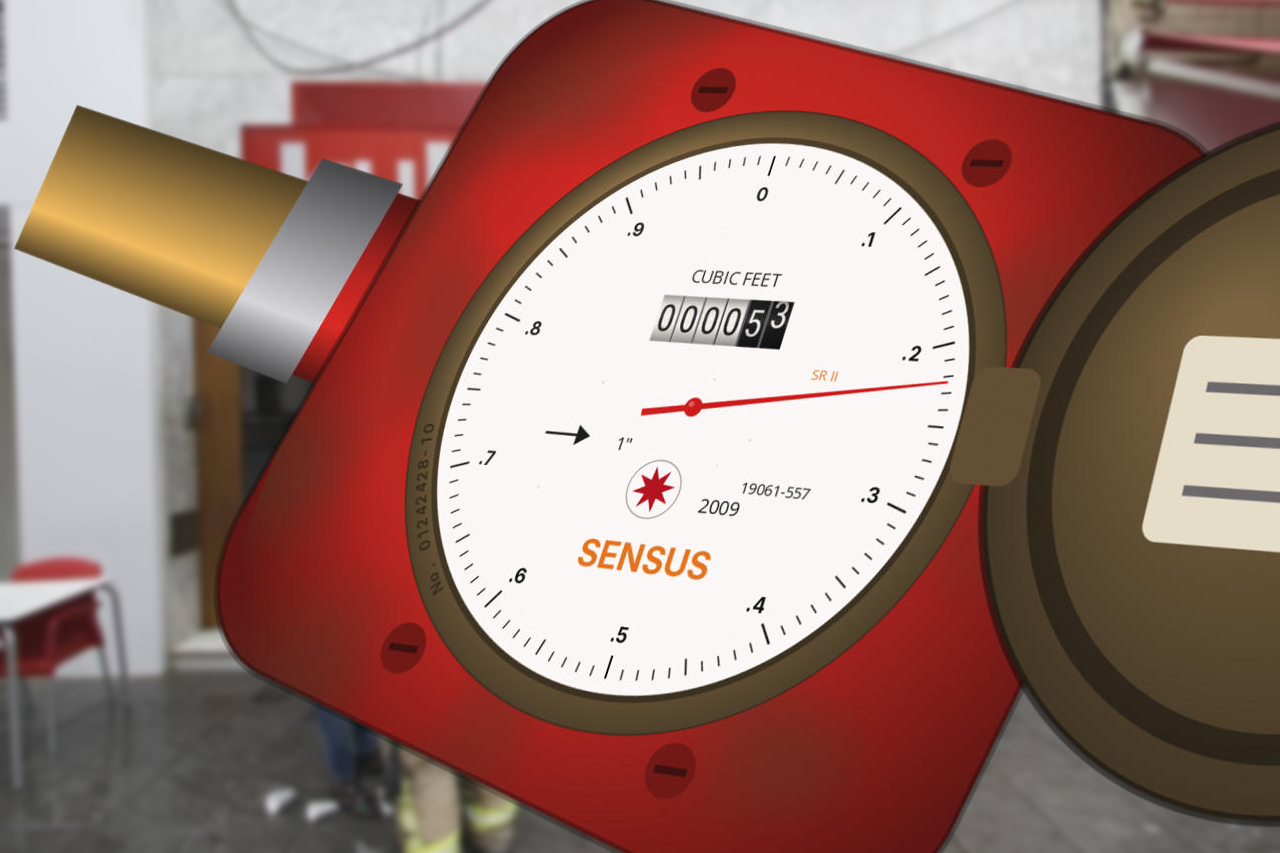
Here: 53.22 ft³
